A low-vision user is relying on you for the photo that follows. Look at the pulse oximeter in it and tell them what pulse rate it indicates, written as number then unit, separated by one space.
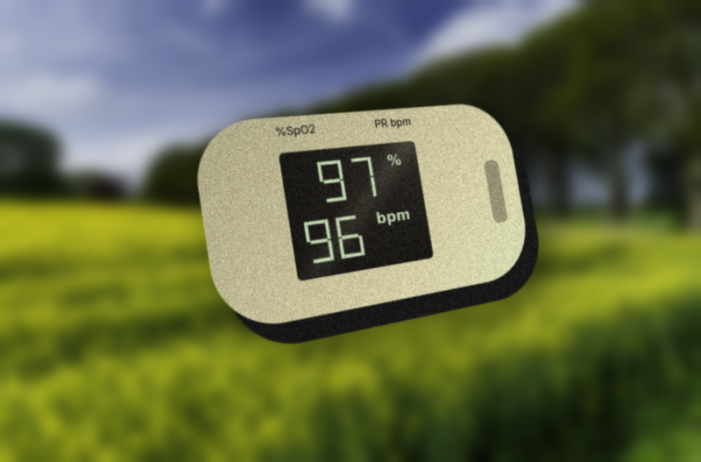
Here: 96 bpm
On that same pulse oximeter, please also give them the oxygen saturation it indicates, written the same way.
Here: 97 %
